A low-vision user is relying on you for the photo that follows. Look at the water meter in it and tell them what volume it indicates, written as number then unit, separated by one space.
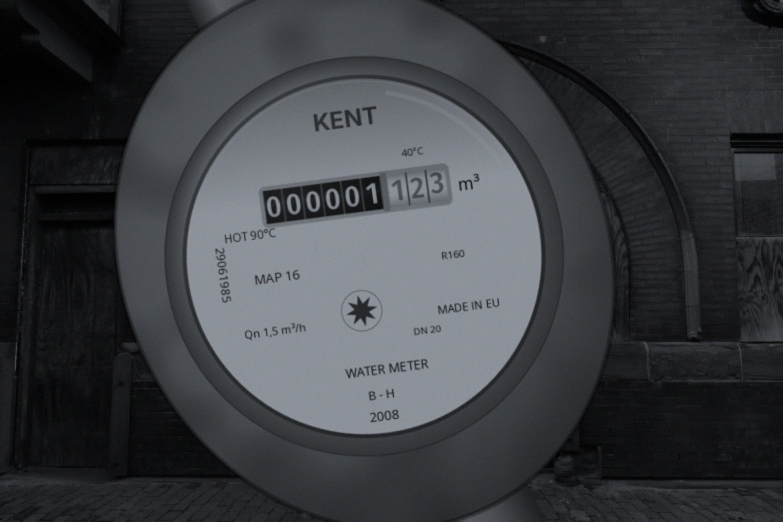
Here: 1.123 m³
